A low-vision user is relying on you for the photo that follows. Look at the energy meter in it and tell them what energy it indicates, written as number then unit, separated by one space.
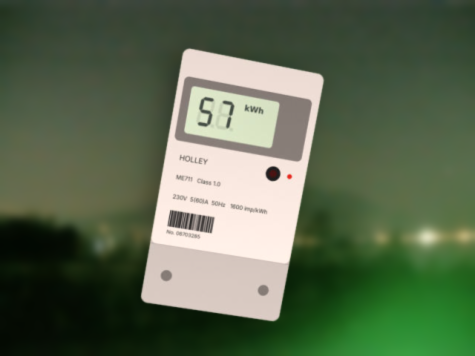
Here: 57 kWh
